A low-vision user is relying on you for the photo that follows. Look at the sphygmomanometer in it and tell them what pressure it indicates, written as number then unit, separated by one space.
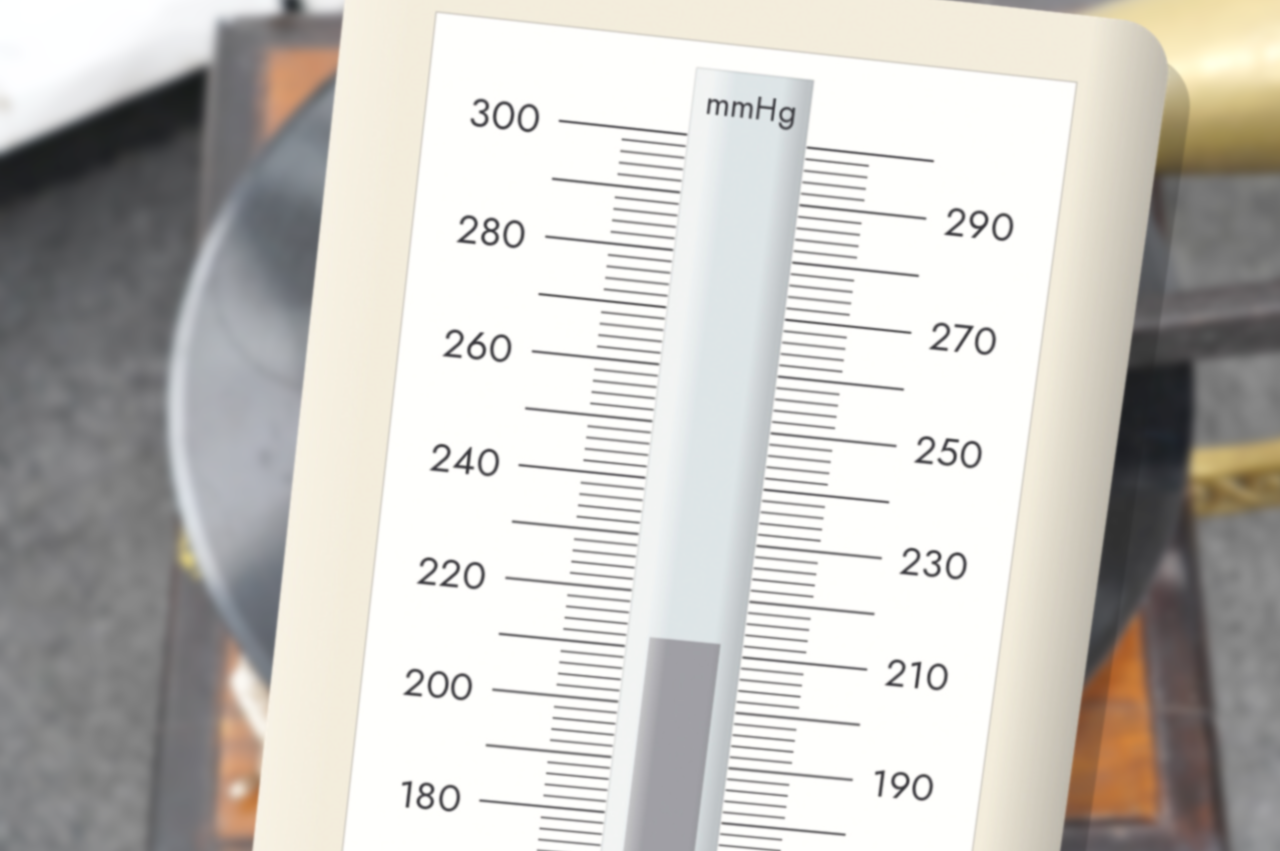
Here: 212 mmHg
